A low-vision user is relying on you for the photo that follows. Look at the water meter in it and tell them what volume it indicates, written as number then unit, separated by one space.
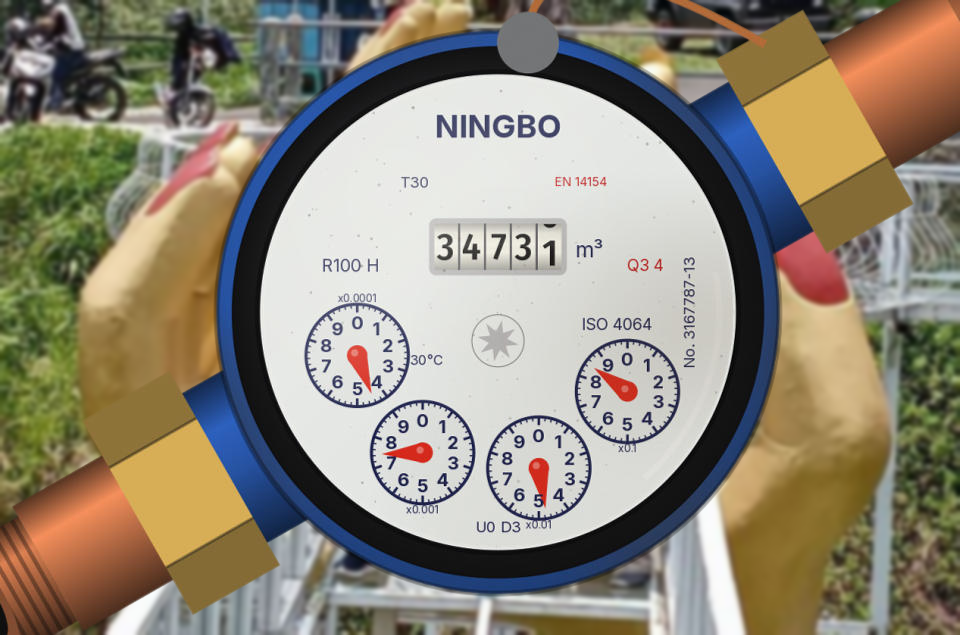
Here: 34730.8474 m³
